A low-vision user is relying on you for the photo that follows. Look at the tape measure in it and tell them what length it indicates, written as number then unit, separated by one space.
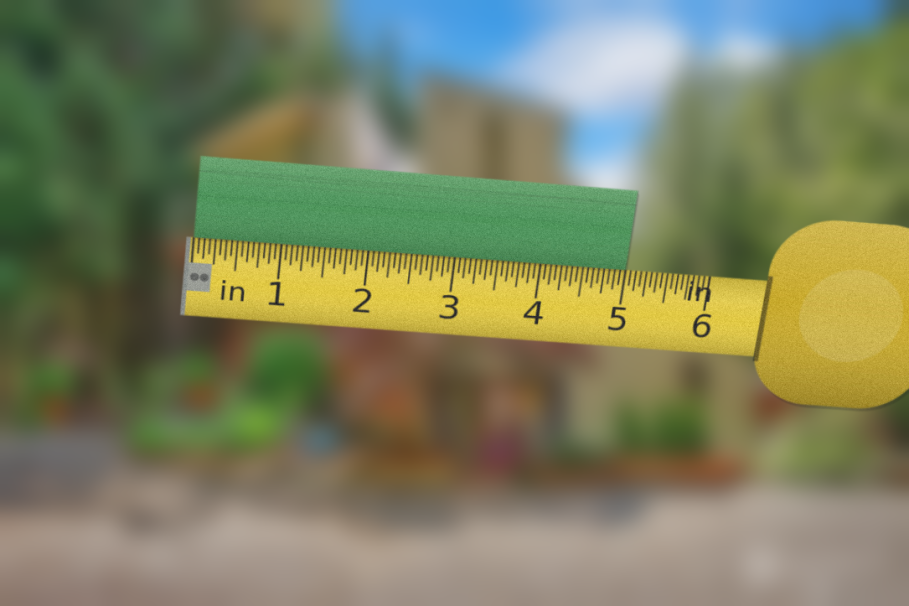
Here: 5 in
